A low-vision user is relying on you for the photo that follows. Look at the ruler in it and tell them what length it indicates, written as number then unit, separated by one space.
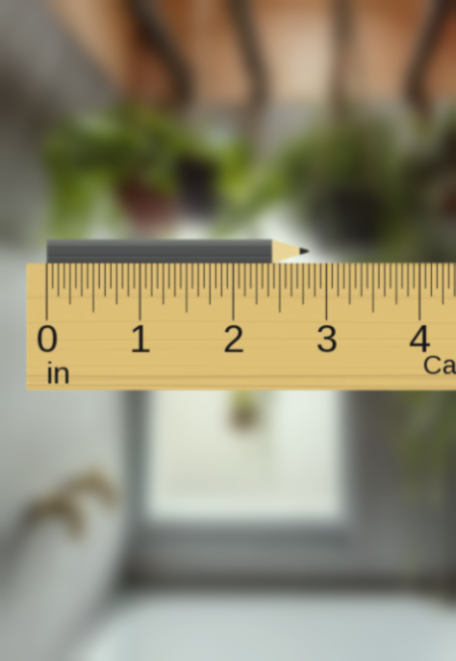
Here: 2.8125 in
